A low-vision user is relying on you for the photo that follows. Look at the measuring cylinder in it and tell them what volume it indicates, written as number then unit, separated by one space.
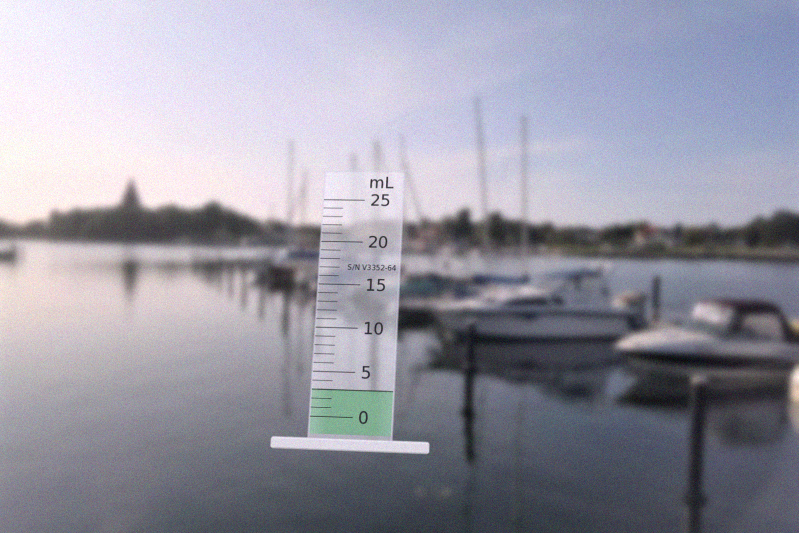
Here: 3 mL
